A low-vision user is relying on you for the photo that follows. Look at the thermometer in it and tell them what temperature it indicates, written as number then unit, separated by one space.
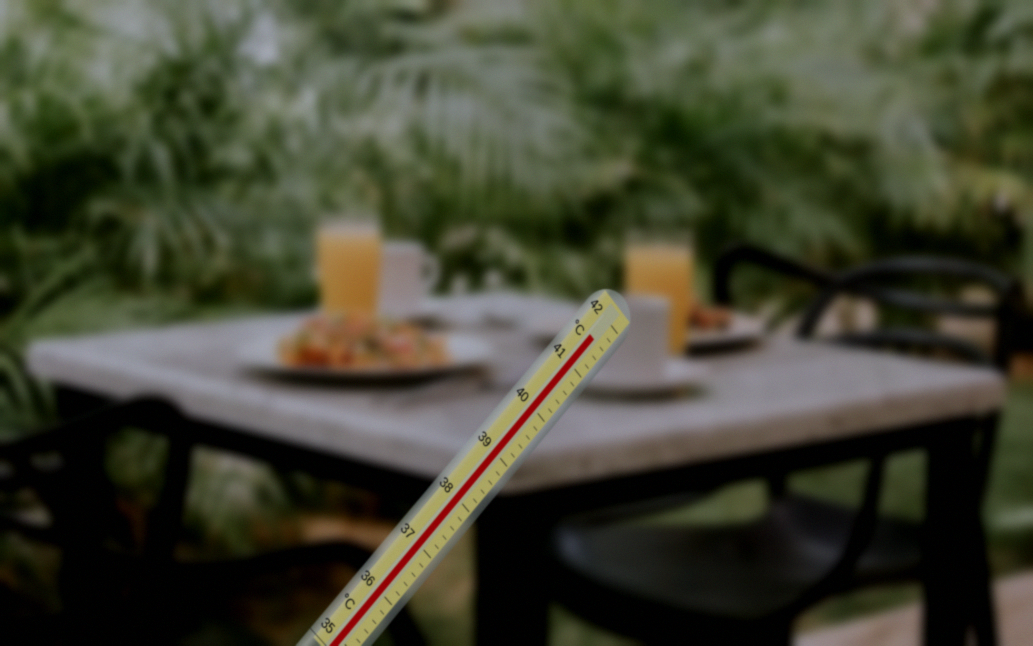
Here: 41.6 °C
